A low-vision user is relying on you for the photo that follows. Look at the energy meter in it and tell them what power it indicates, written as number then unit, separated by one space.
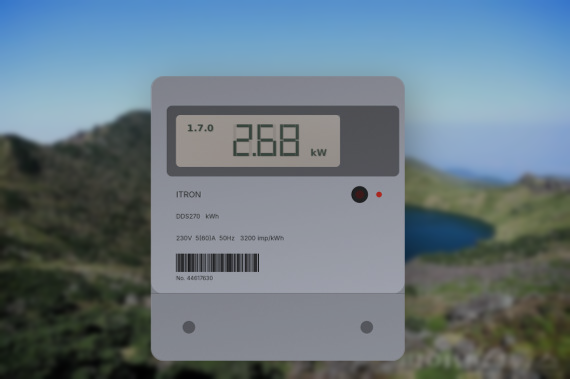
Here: 2.68 kW
